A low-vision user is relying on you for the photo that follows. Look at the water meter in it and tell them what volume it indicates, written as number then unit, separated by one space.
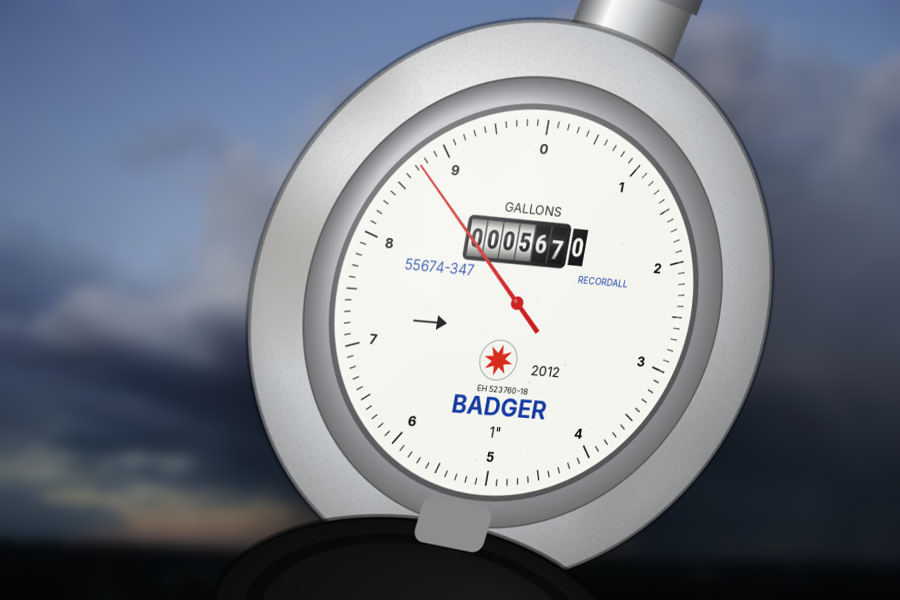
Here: 5668.7 gal
